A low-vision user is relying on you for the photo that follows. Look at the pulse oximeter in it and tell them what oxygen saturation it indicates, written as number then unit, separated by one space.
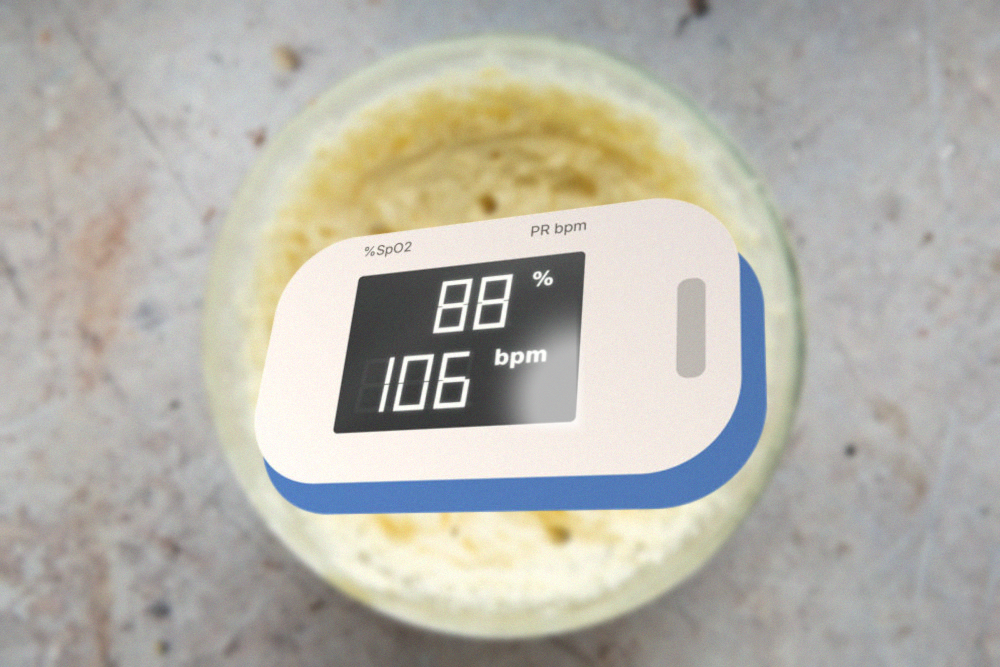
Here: 88 %
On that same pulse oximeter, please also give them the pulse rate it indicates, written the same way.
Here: 106 bpm
